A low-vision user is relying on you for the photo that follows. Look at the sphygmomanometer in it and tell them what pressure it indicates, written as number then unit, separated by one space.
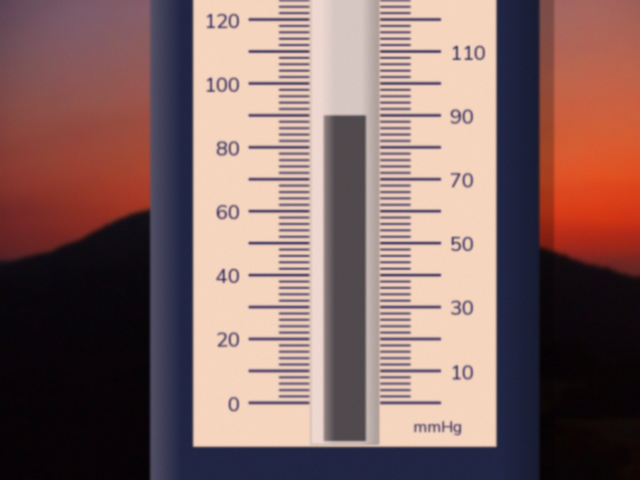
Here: 90 mmHg
